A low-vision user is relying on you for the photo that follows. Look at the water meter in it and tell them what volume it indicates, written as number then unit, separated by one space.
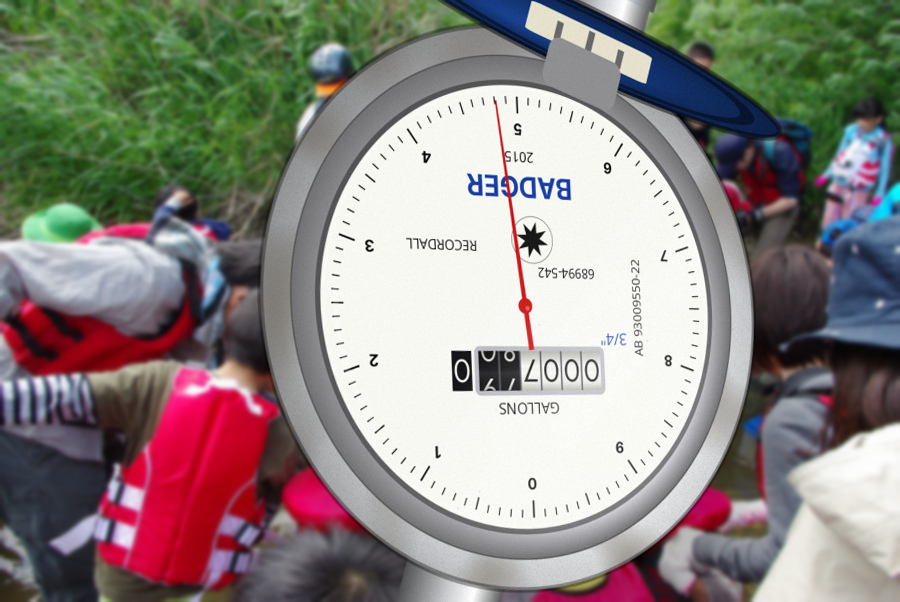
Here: 7794.8 gal
